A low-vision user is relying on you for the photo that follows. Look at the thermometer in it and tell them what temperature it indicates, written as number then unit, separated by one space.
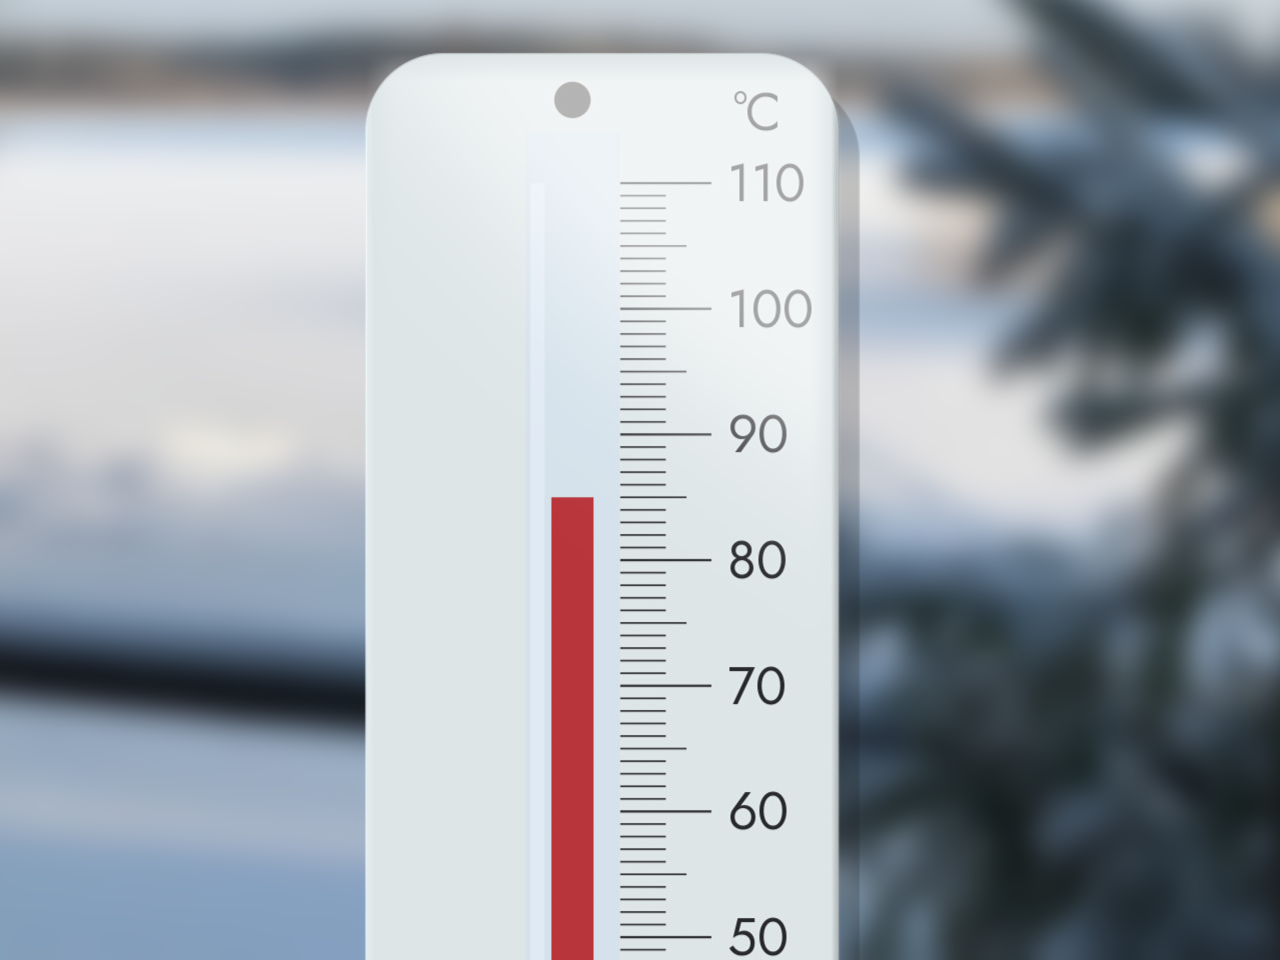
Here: 85 °C
